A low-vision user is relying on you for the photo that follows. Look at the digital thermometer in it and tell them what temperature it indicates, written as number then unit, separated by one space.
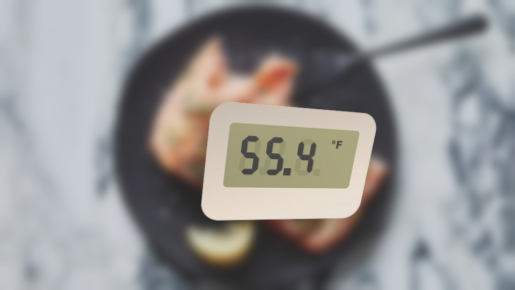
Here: 55.4 °F
